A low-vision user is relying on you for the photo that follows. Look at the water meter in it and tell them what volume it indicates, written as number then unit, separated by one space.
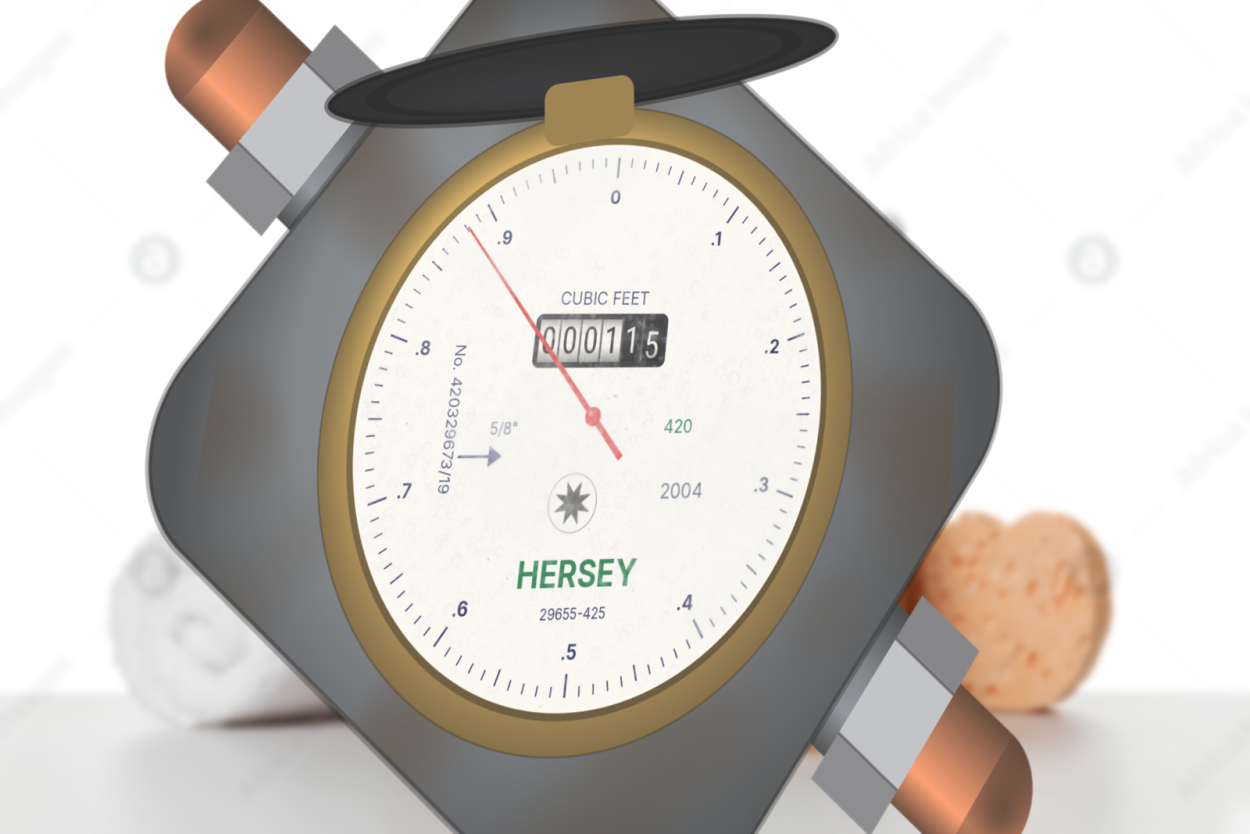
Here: 114.88 ft³
